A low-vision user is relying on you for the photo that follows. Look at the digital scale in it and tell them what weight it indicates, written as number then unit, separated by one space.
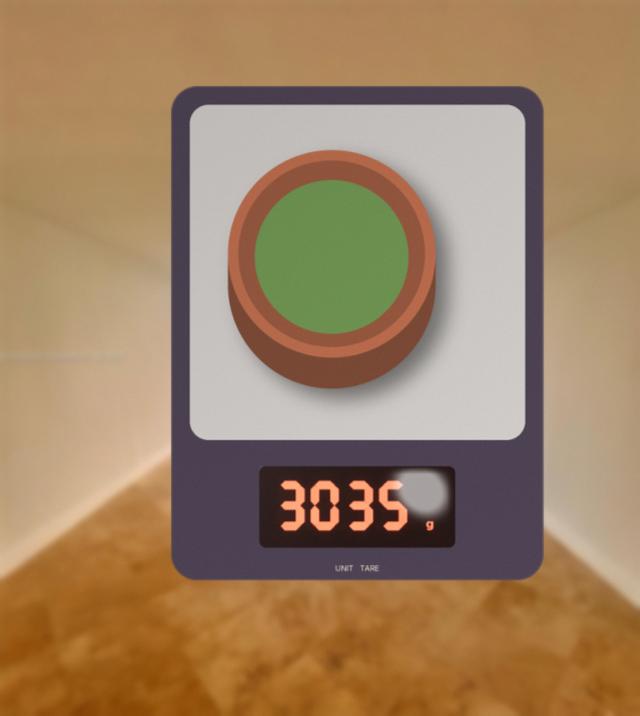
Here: 3035 g
